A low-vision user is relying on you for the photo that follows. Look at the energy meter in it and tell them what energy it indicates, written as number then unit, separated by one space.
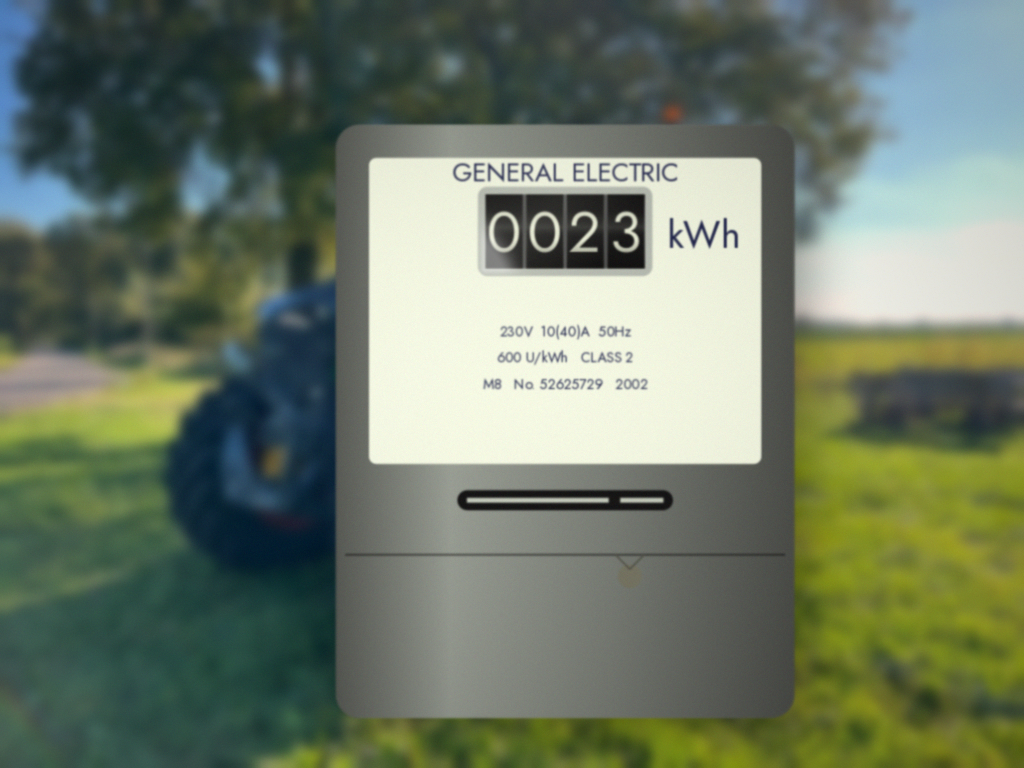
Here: 23 kWh
